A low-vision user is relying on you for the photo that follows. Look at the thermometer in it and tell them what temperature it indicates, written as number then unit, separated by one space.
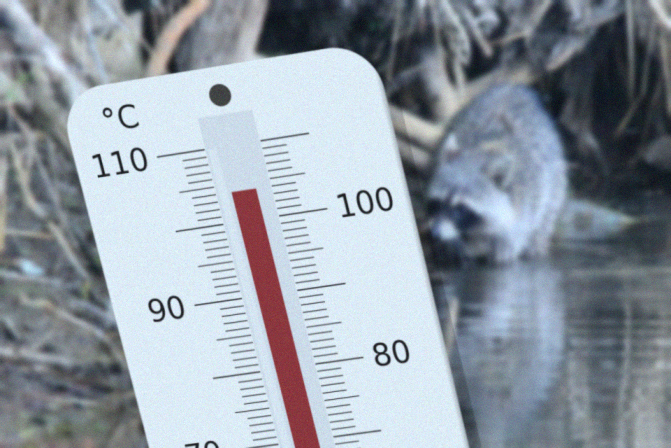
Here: 104 °C
